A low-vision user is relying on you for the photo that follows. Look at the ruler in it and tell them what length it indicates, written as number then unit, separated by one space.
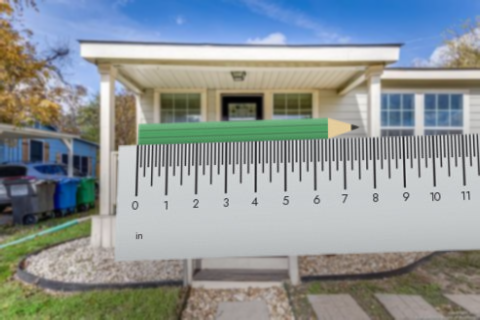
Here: 7.5 in
